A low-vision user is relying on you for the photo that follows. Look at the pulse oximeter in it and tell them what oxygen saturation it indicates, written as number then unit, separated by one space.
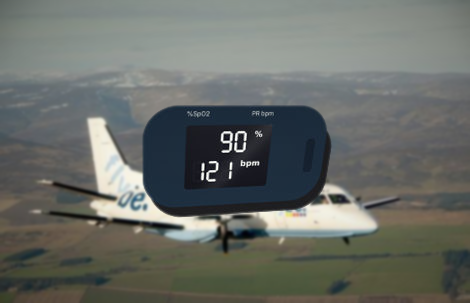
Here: 90 %
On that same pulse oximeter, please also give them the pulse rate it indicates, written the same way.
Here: 121 bpm
